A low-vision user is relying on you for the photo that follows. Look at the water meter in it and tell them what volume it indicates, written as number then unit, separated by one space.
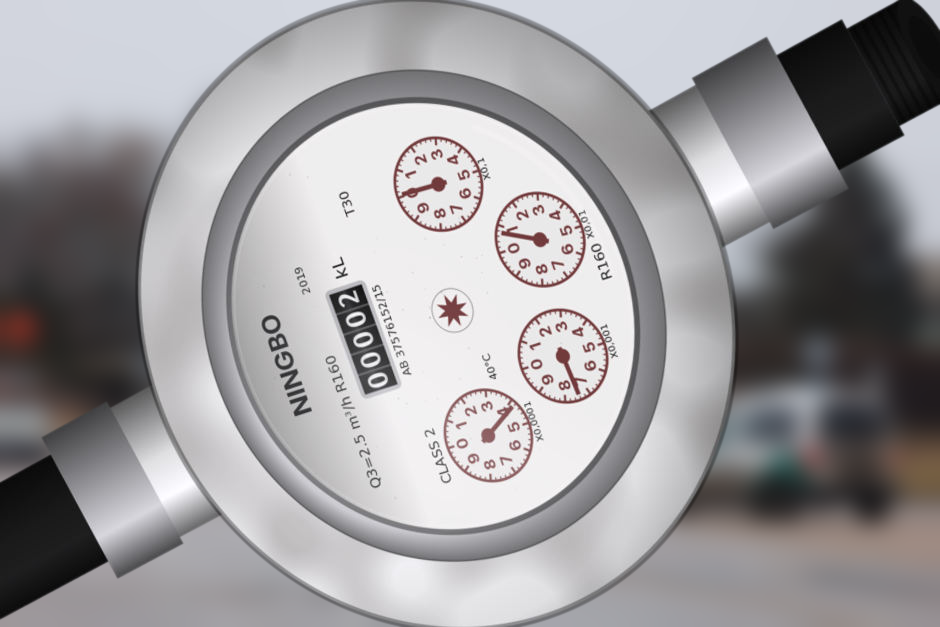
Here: 2.0074 kL
